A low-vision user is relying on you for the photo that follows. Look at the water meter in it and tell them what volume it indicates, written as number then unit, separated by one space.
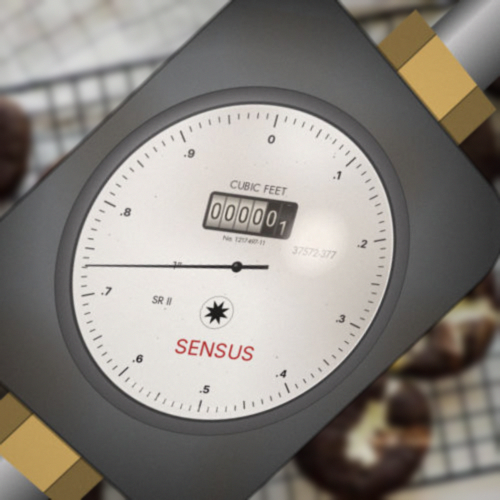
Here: 0.73 ft³
